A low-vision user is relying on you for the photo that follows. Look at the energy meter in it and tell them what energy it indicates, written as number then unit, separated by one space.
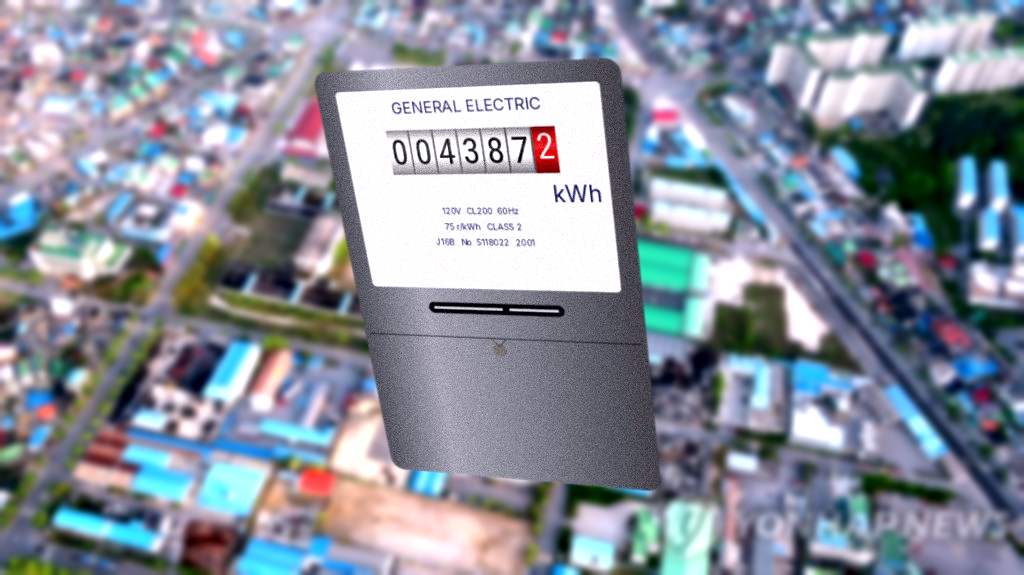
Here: 4387.2 kWh
